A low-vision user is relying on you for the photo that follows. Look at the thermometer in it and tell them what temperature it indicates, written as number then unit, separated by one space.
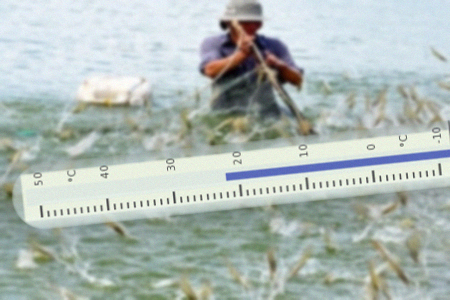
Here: 22 °C
